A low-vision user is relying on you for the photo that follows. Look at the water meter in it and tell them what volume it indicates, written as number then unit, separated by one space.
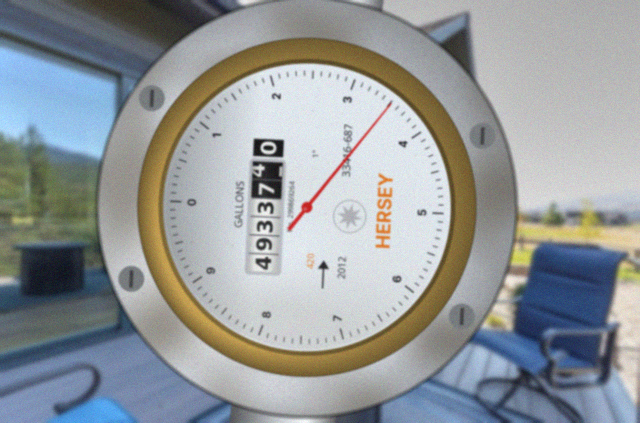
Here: 4933743.5 gal
